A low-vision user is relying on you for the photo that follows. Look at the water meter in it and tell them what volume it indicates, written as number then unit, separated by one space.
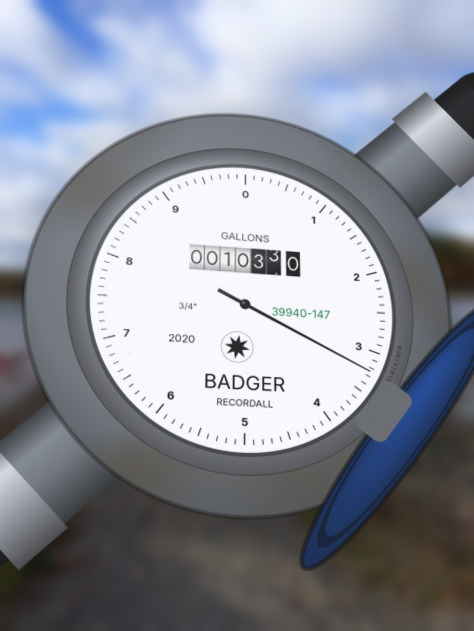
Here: 10333.2 gal
